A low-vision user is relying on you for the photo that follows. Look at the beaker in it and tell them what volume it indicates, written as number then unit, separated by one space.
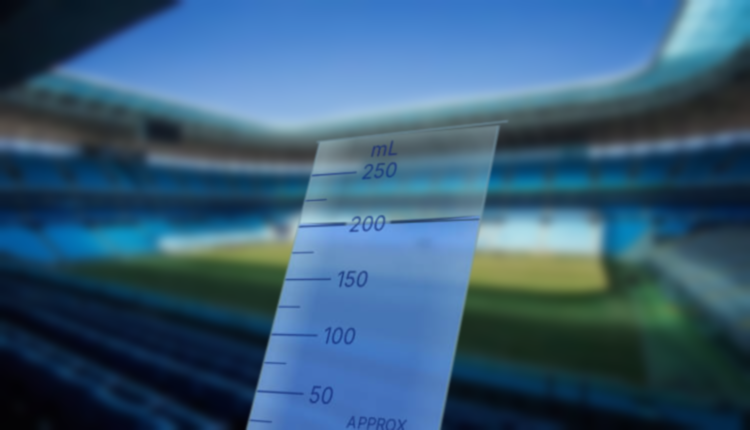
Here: 200 mL
